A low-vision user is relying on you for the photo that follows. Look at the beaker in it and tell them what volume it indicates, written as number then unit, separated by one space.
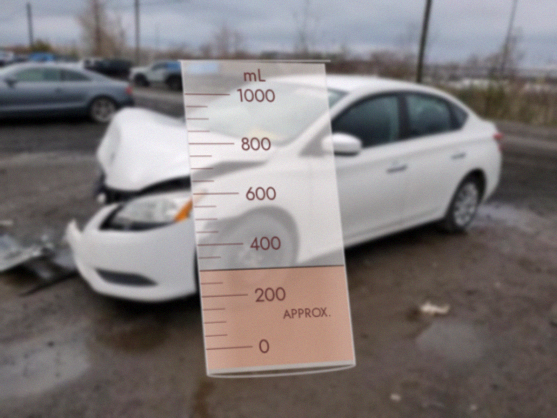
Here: 300 mL
